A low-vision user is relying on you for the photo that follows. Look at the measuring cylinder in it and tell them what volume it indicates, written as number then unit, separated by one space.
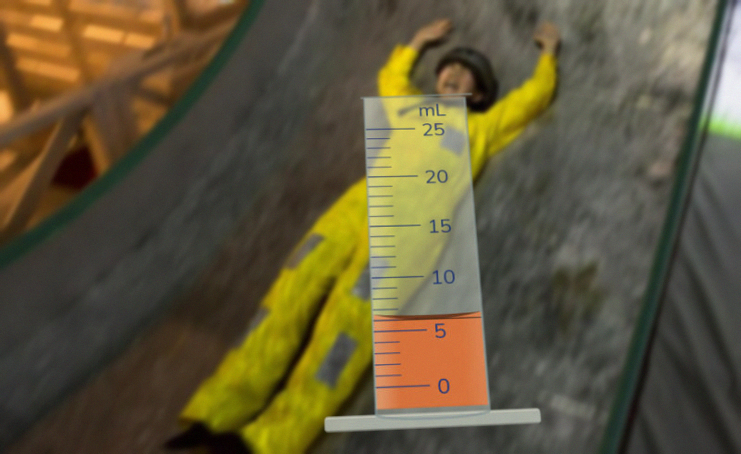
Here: 6 mL
